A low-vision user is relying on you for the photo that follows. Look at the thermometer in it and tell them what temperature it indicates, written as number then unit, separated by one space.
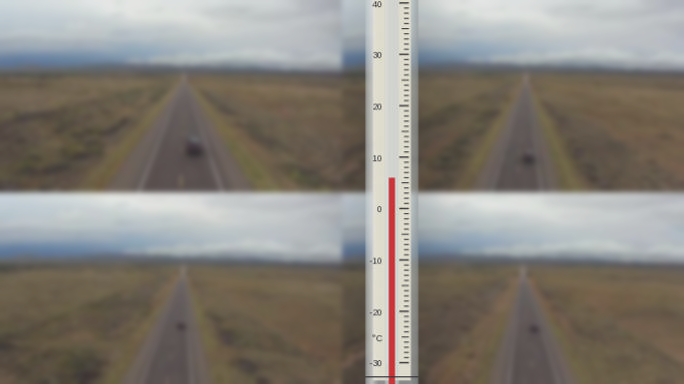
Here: 6 °C
